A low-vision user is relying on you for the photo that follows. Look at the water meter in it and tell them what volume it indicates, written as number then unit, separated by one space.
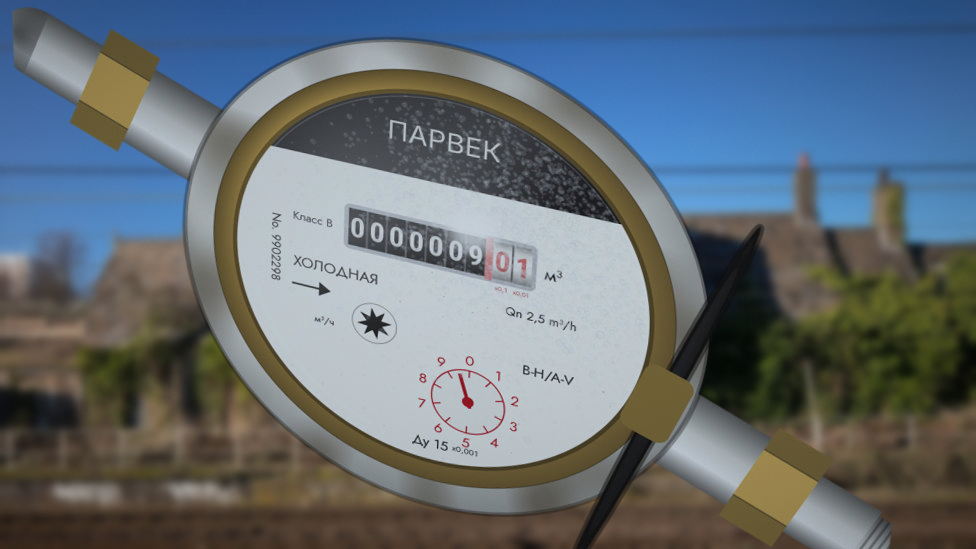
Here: 9.009 m³
